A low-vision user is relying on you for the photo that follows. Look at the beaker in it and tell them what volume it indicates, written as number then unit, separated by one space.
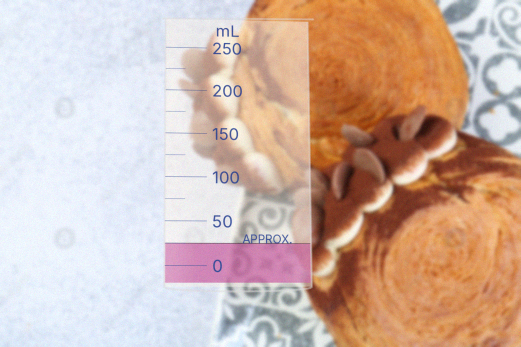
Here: 25 mL
